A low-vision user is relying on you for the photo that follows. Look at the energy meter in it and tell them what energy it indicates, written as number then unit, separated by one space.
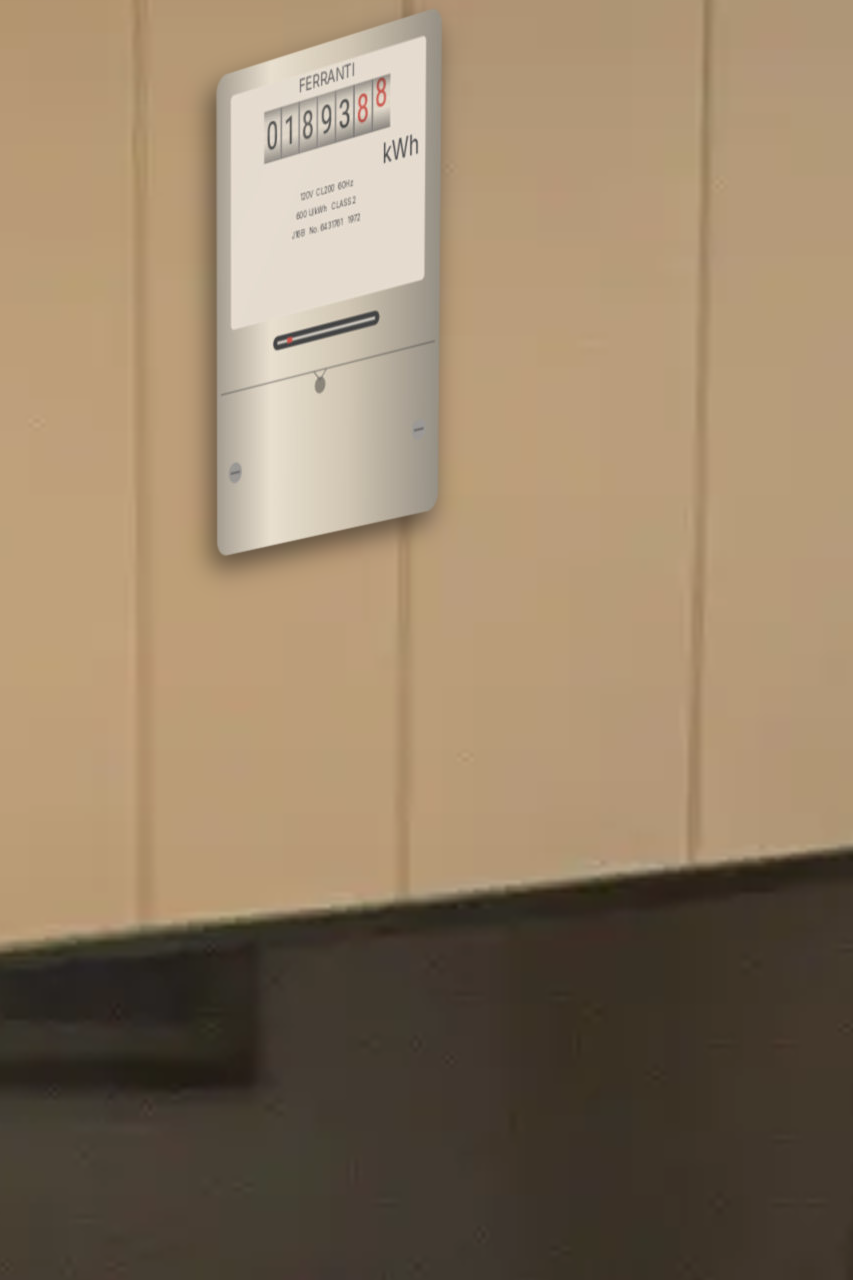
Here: 1893.88 kWh
